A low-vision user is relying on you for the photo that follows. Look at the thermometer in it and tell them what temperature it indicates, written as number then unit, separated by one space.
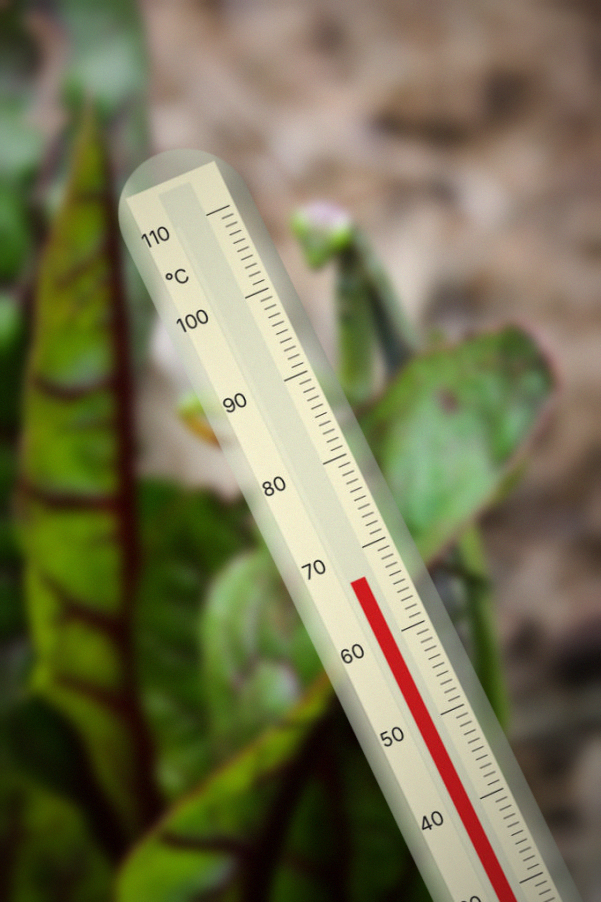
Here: 67 °C
